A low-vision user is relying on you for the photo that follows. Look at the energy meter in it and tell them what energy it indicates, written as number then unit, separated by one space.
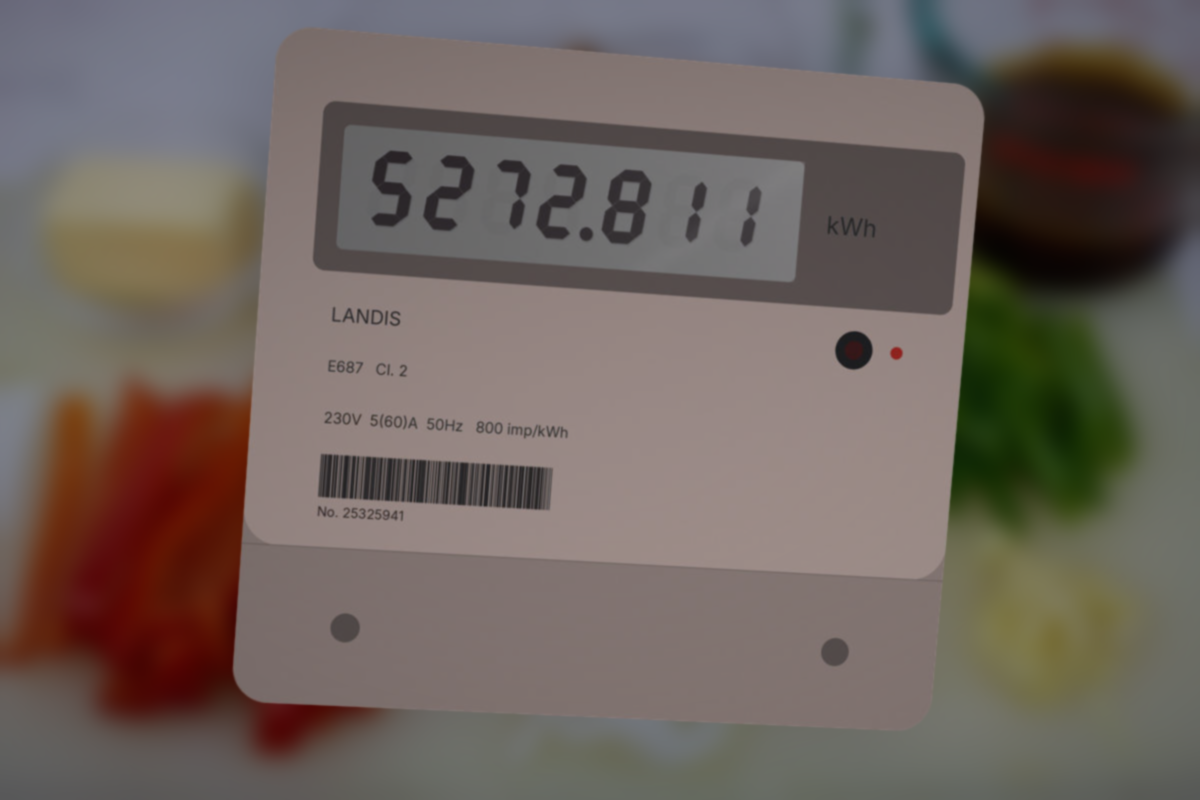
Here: 5272.811 kWh
